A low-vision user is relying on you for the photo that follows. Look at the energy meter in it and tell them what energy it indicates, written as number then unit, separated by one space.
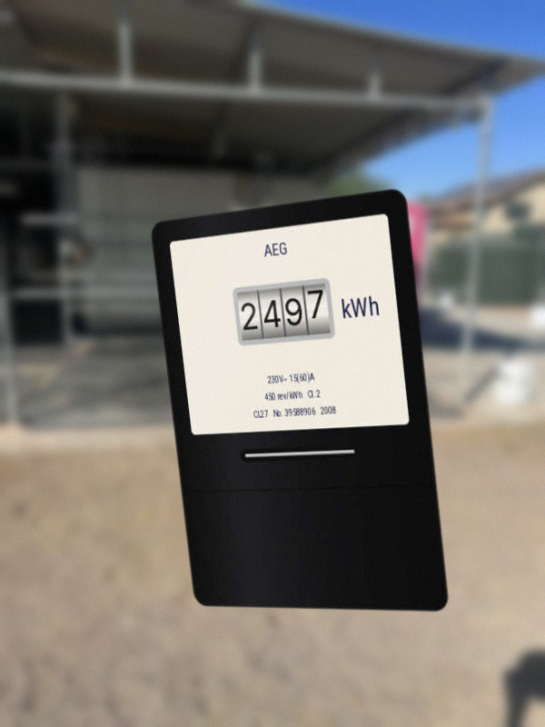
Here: 2497 kWh
